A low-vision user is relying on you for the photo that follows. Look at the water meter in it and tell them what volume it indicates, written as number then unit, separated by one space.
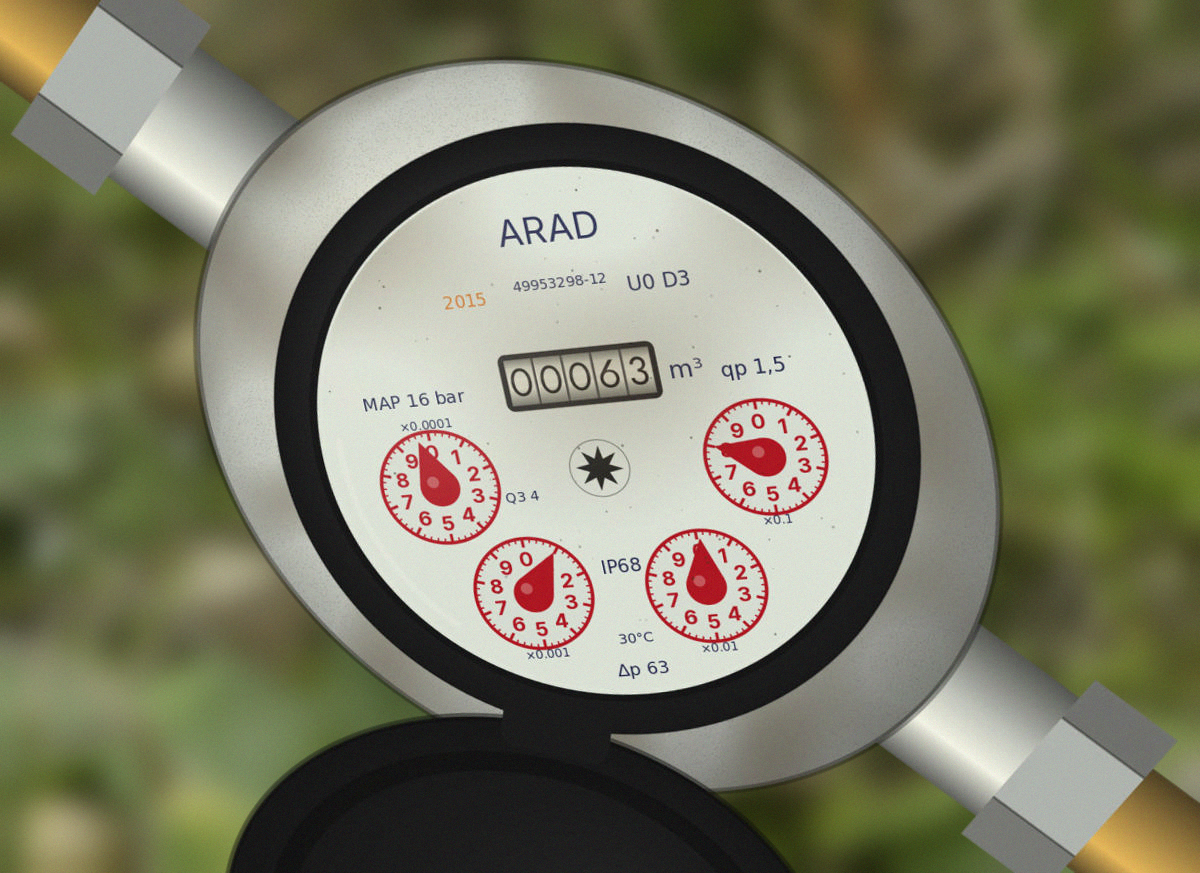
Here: 63.8009 m³
